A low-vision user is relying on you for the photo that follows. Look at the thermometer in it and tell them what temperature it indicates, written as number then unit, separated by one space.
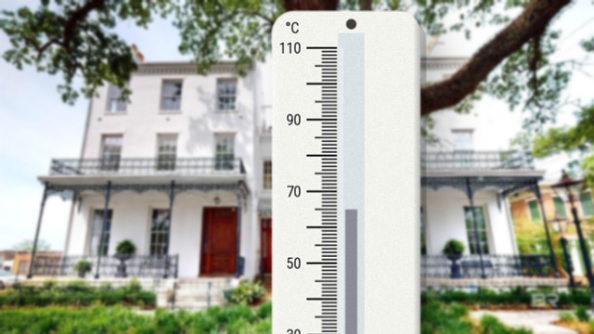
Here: 65 °C
